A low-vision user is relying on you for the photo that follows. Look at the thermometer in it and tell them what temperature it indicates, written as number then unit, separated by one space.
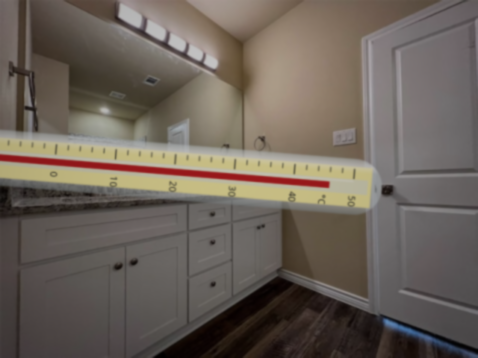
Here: 46 °C
